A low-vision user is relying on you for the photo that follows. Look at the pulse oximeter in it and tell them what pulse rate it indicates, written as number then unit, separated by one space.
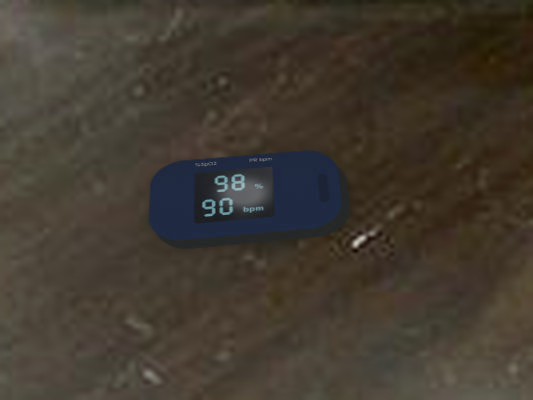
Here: 90 bpm
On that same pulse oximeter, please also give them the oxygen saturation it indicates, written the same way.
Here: 98 %
